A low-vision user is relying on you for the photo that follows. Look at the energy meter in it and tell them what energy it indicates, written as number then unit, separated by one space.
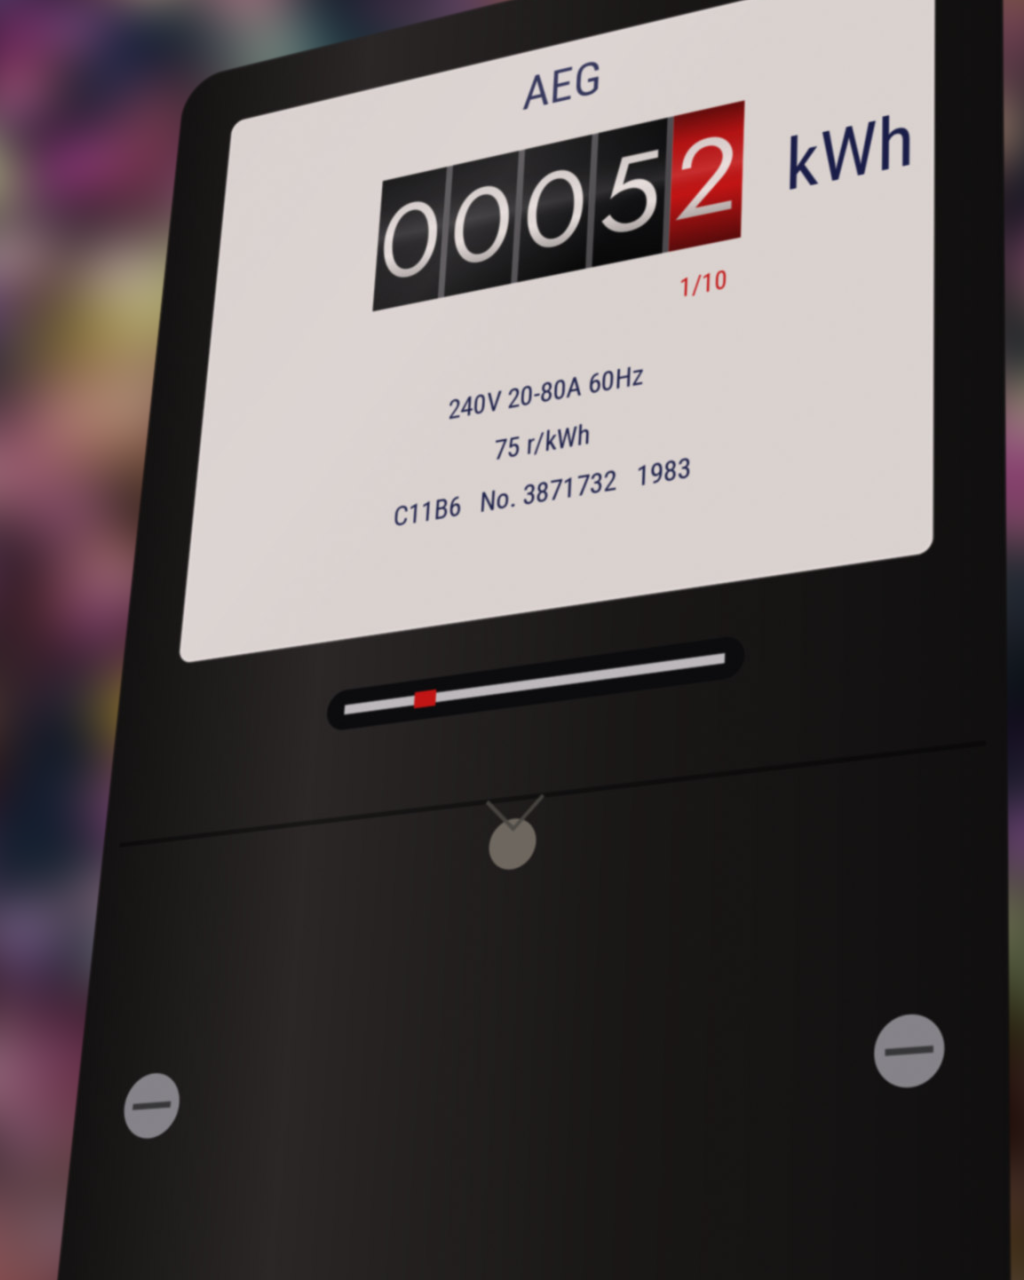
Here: 5.2 kWh
